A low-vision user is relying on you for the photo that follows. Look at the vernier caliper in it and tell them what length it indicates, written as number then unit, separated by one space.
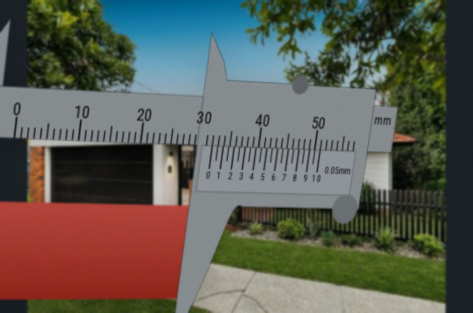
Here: 32.0 mm
